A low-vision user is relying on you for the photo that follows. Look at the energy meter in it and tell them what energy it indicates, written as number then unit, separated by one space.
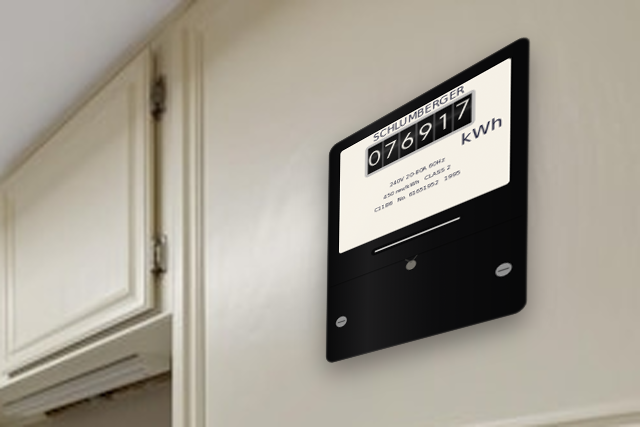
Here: 76917 kWh
